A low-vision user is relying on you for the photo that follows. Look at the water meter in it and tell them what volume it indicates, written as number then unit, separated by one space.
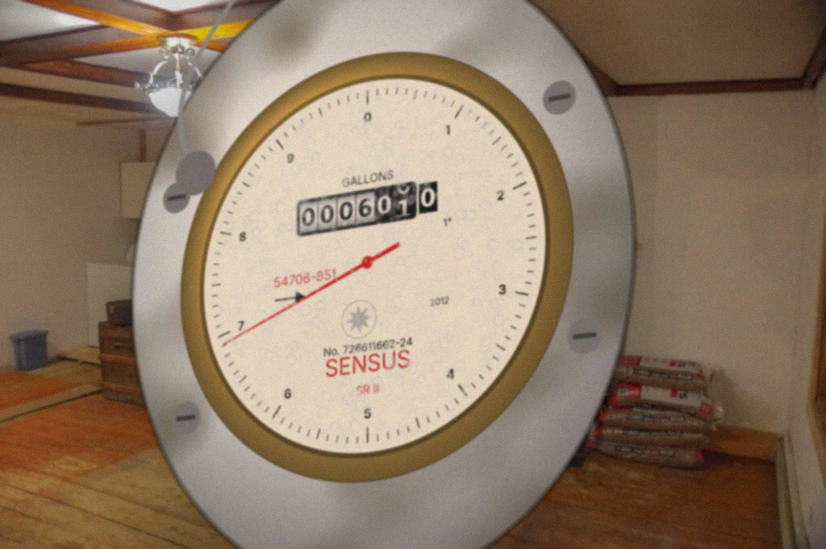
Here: 6006.9 gal
